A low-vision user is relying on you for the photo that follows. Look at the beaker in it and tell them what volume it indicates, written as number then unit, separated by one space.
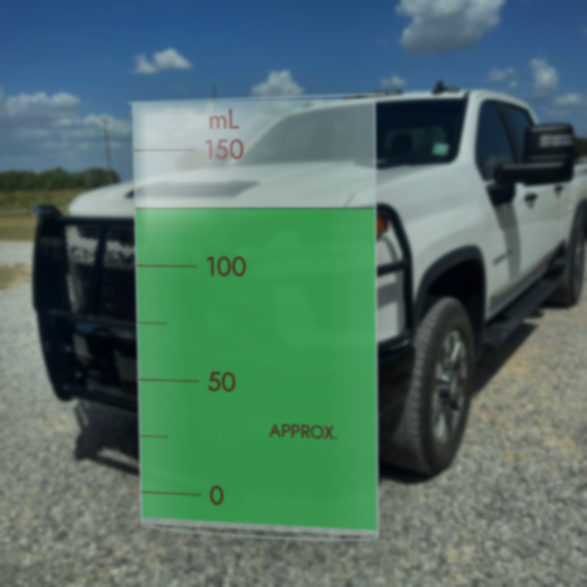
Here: 125 mL
